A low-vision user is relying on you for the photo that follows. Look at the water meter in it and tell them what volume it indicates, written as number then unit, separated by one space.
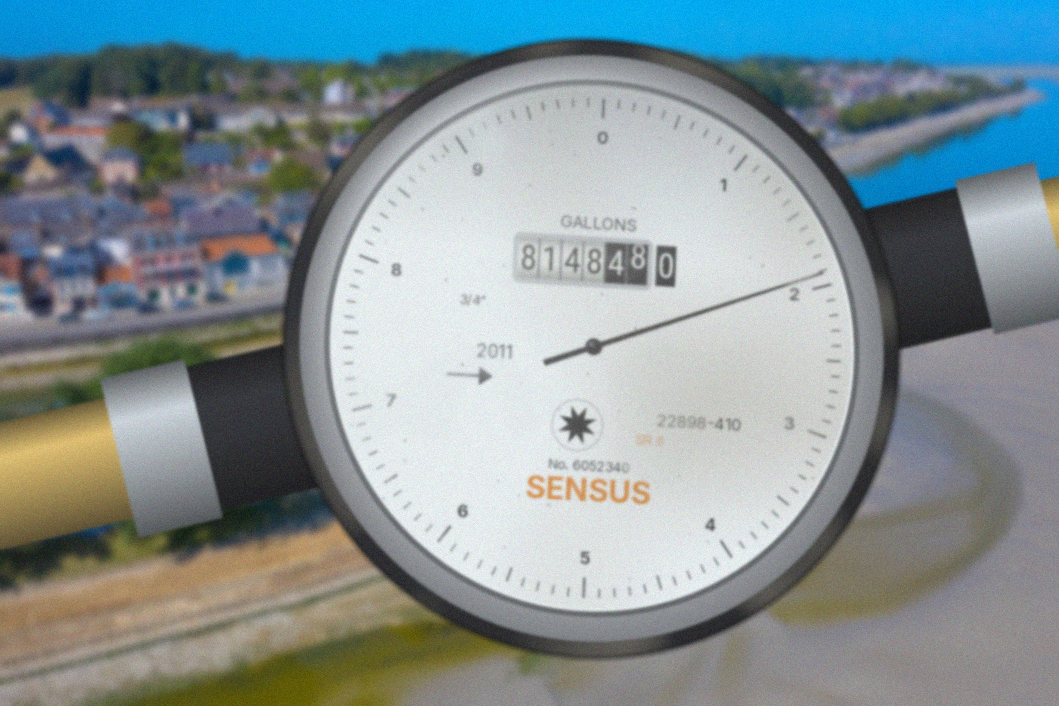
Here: 8148481.9 gal
